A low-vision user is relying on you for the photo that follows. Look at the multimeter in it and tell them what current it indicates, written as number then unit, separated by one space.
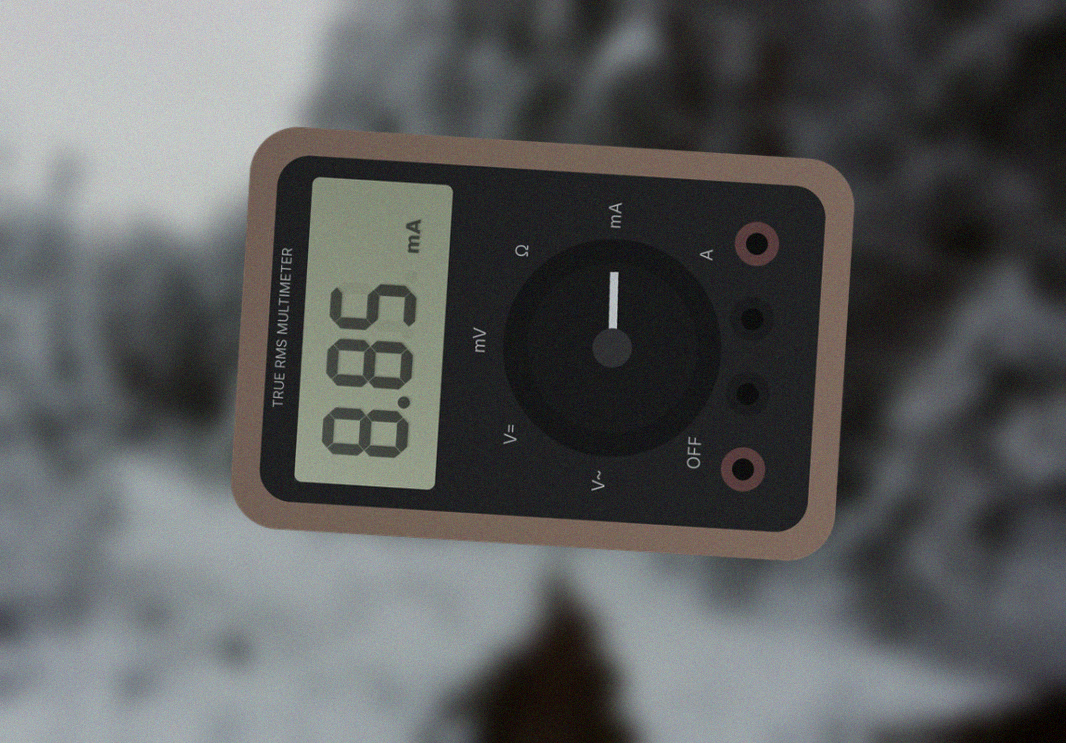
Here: 8.85 mA
